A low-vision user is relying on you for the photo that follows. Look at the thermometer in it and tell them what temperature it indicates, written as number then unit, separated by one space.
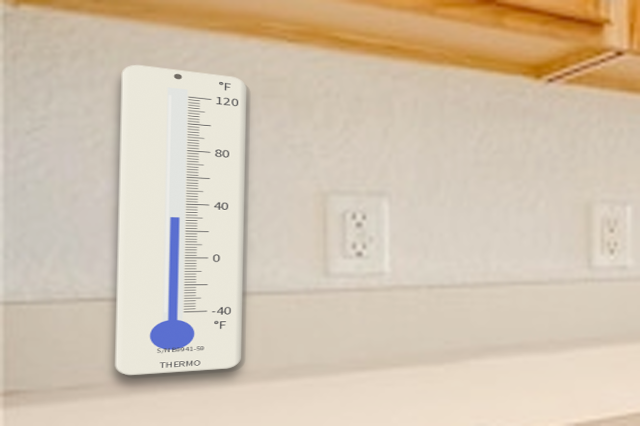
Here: 30 °F
